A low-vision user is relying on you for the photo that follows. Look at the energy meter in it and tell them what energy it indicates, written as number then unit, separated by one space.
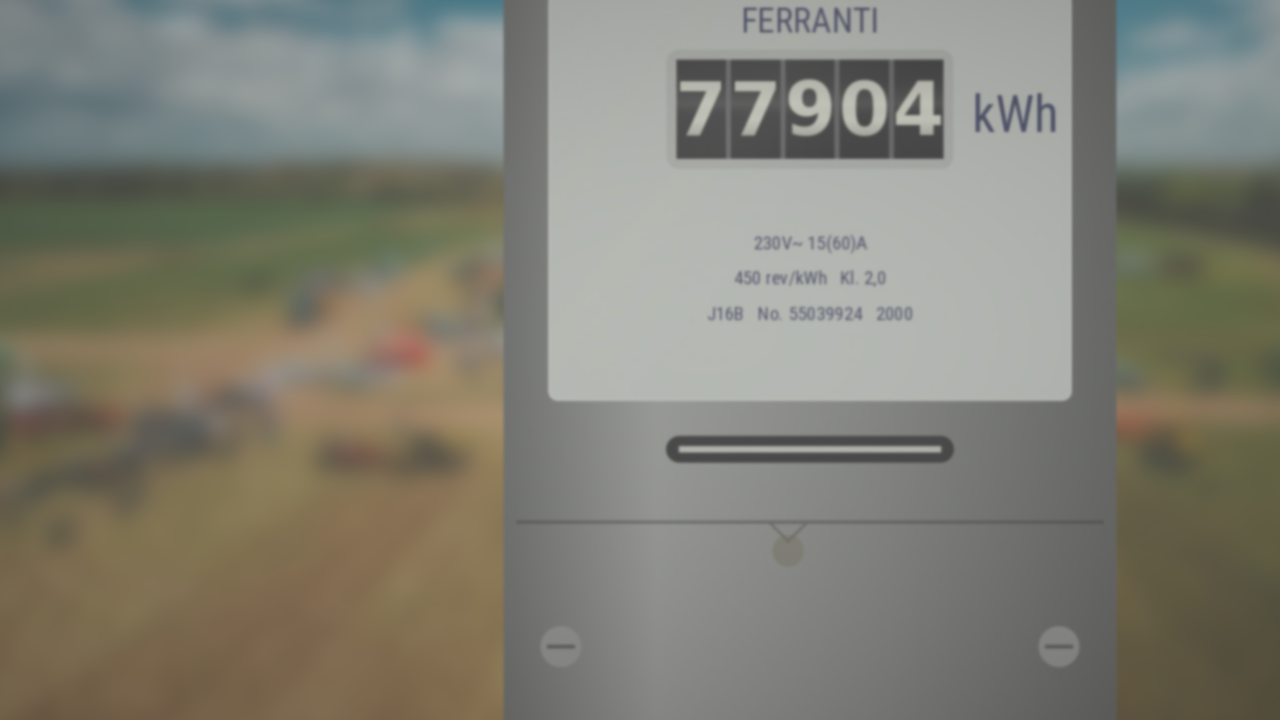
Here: 77904 kWh
